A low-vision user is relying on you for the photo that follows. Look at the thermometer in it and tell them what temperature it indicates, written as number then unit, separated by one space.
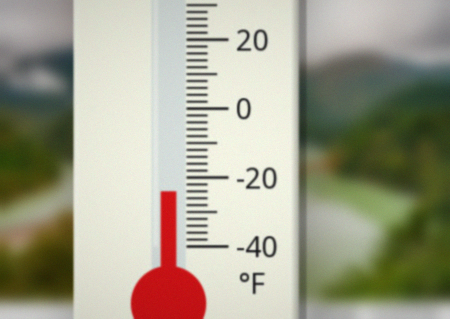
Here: -24 °F
